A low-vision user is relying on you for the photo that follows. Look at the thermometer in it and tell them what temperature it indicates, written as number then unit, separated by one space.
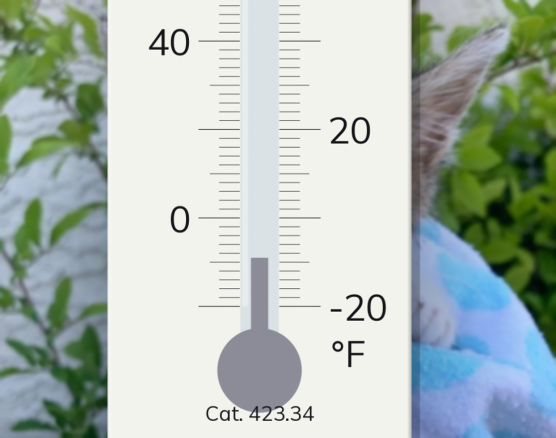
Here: -9 °F
